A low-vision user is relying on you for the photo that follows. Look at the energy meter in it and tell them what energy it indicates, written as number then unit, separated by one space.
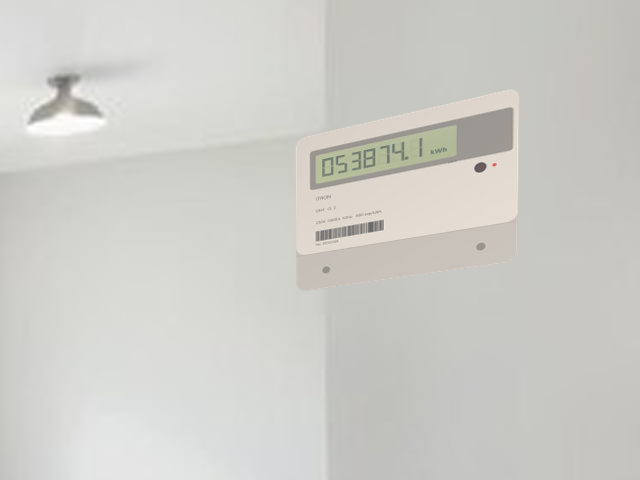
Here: 53874.1 kWh
